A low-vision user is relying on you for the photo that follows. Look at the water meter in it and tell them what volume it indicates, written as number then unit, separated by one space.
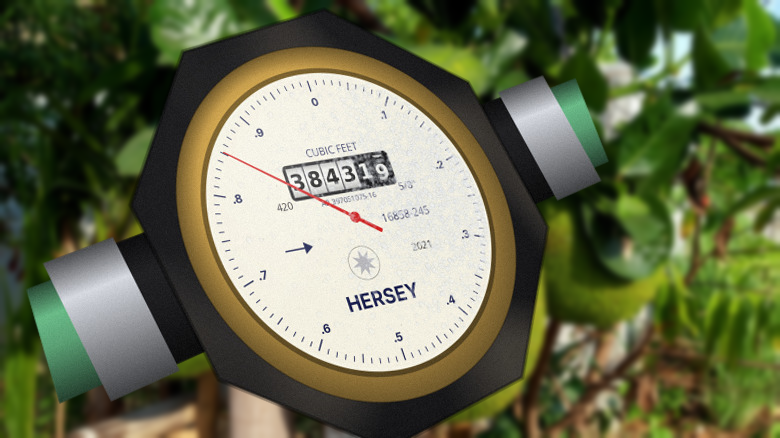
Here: 384318.85 ft³
